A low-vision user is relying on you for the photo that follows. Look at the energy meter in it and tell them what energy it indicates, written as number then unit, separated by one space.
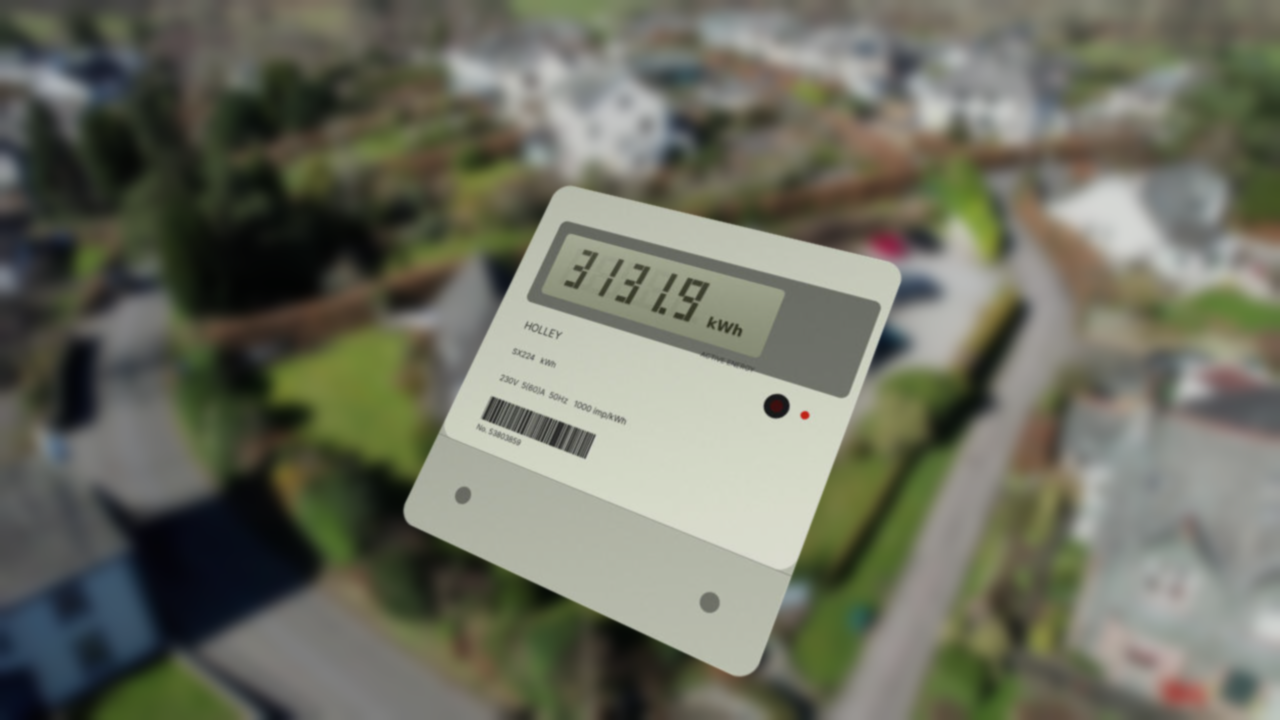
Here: 3131.9 kWh
